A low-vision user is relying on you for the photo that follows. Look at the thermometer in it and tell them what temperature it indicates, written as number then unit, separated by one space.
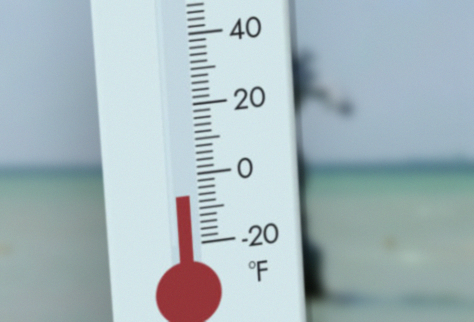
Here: -6 °F
